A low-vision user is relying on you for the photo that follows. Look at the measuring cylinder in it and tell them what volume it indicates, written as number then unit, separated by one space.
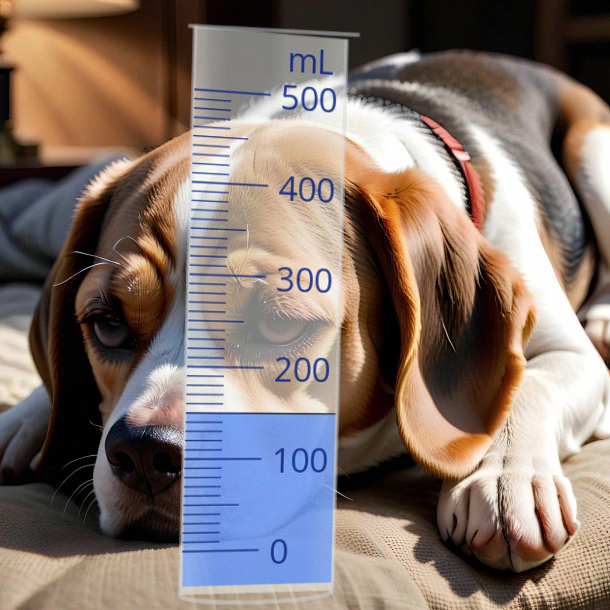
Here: 150 mL
